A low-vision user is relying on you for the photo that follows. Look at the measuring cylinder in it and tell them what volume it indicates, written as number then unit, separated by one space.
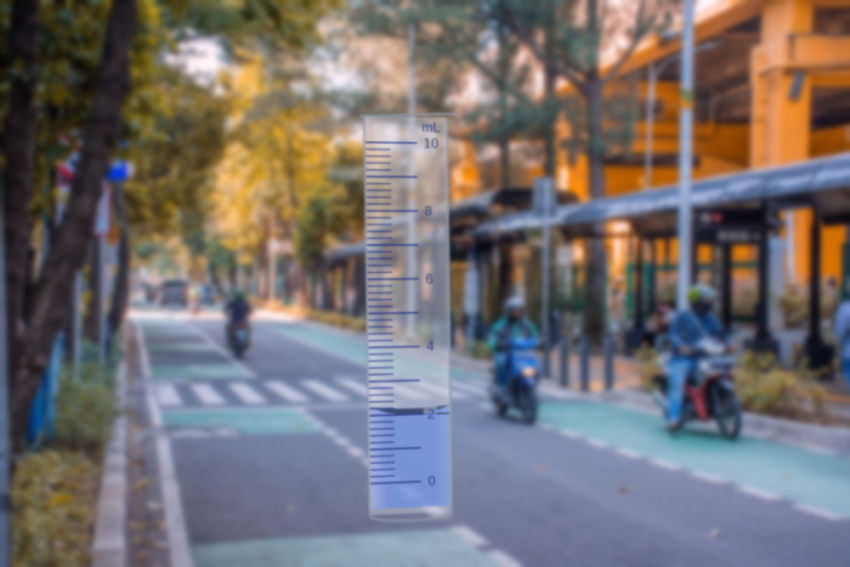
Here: 2 mL
